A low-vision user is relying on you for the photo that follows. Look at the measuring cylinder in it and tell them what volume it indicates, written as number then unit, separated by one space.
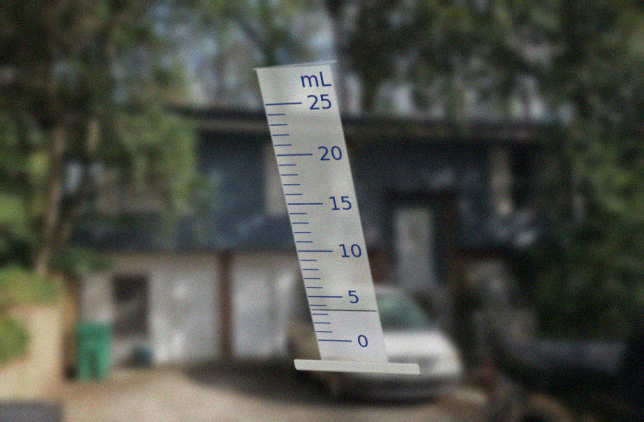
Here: 3.5 mL
